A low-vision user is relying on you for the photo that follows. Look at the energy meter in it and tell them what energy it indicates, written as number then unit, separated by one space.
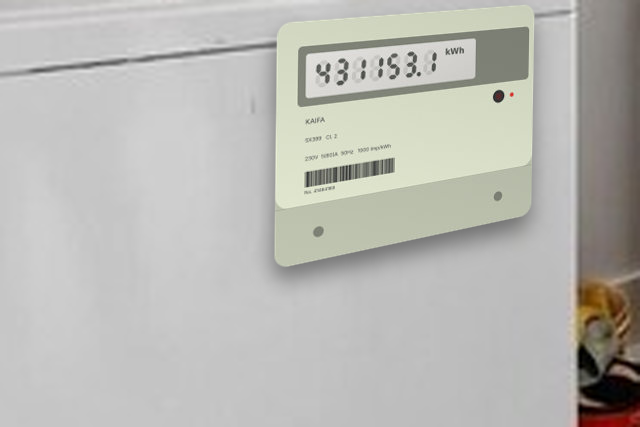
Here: 431153.1 kWh
